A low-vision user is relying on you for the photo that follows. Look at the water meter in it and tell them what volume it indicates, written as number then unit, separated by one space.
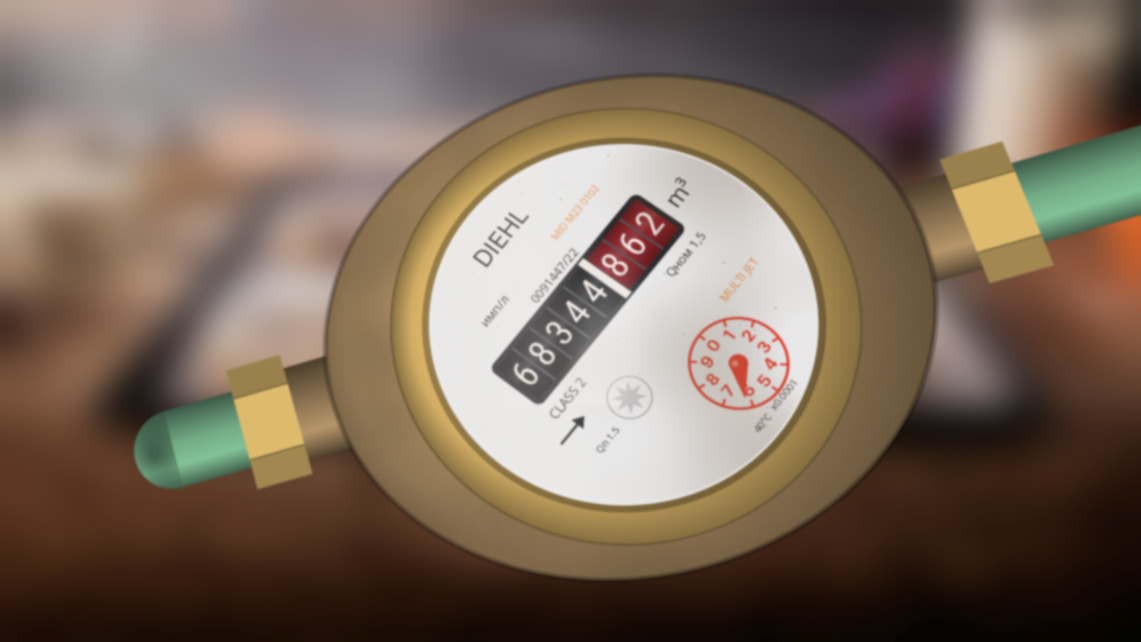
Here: 68344.8626 m³
